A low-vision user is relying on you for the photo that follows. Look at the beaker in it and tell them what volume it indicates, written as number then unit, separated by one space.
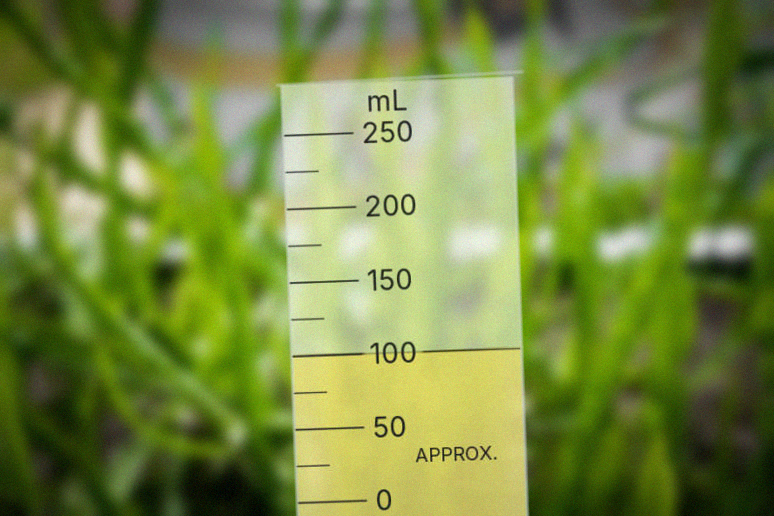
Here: 100 mL
